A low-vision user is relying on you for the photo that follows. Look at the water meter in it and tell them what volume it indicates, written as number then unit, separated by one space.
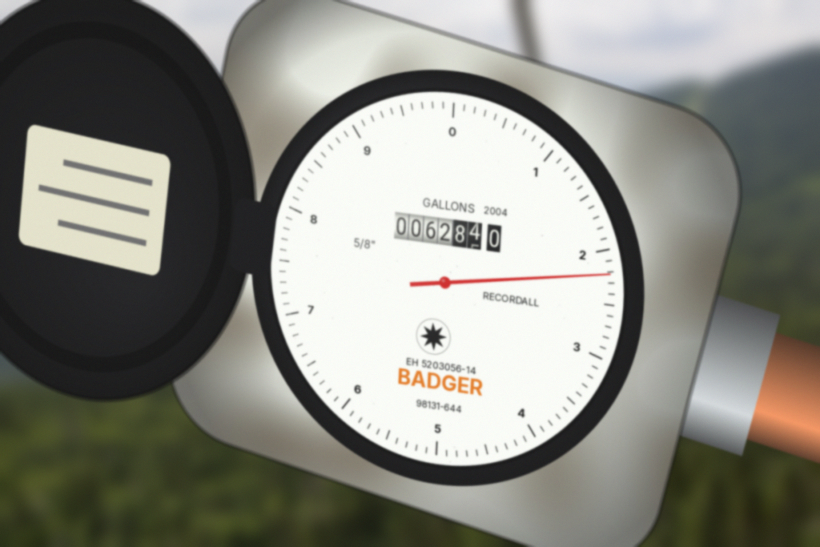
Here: 62842.2 gal
